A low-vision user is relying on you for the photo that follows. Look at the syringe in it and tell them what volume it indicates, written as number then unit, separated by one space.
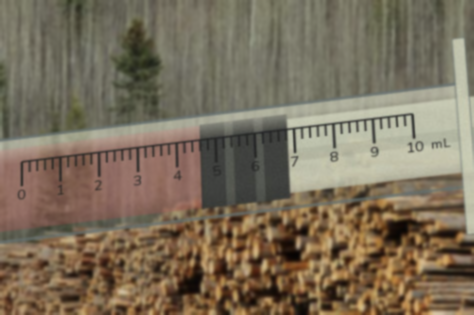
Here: 4.6 mL
